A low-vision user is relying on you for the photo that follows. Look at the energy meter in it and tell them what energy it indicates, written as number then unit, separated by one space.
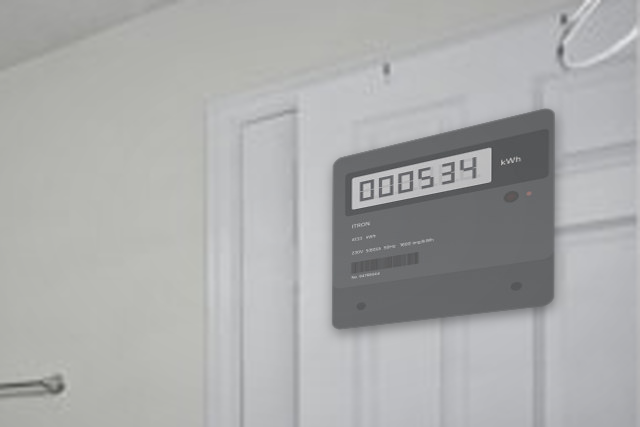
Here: 534 kWh
